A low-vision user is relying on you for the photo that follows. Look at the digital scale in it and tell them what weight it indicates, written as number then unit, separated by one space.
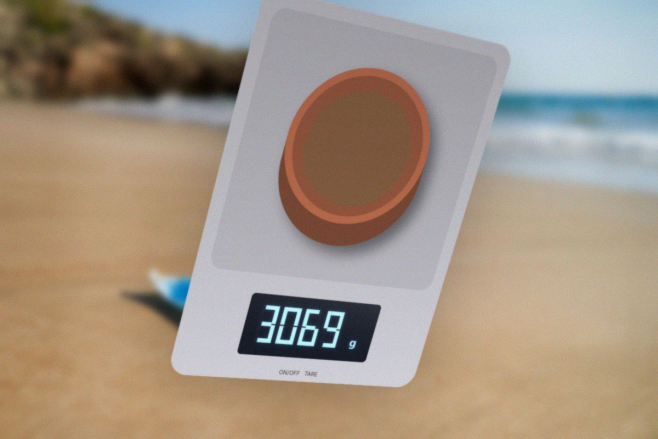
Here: 3069 g
